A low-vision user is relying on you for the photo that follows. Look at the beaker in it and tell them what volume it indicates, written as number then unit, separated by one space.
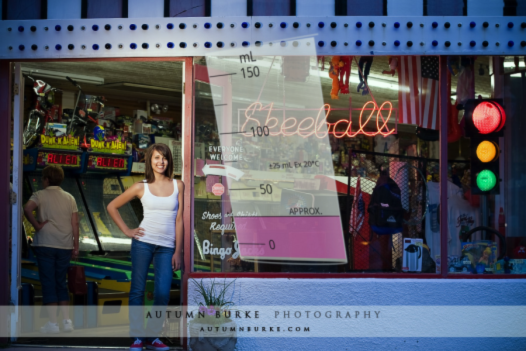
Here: 25 mL
